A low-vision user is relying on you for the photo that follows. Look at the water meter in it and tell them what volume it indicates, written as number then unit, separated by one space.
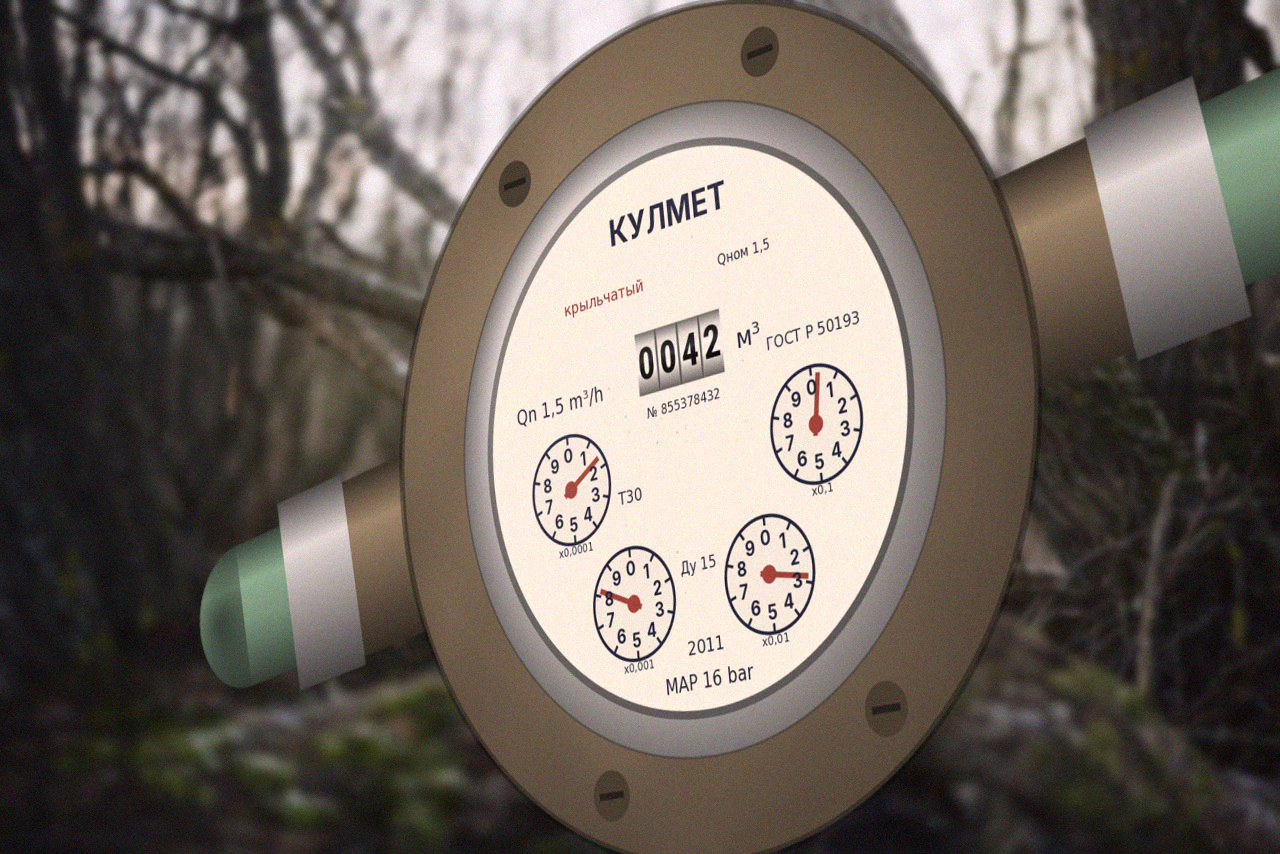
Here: 42.0281 m³
